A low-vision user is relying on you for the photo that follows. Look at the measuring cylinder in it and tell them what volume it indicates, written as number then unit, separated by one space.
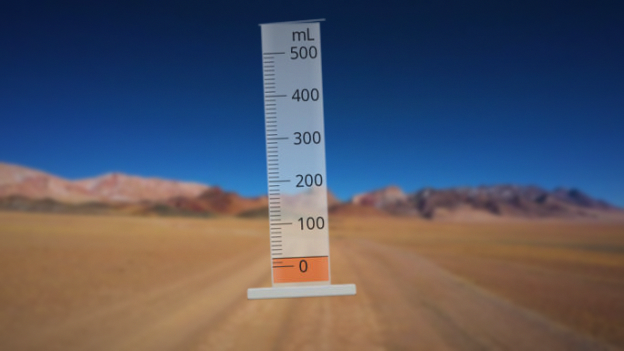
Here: 20 mL
